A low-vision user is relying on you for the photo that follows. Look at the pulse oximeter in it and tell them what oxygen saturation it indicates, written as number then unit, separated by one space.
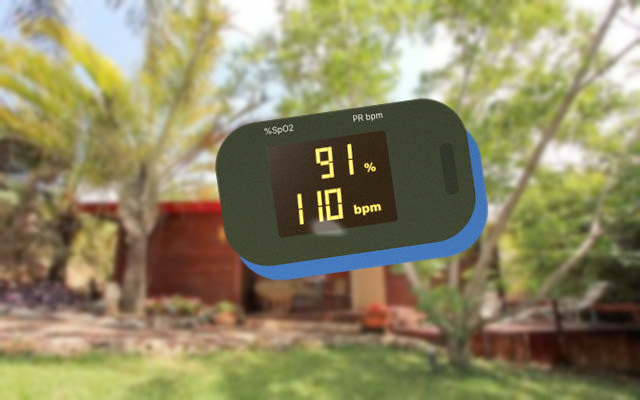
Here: 91 %
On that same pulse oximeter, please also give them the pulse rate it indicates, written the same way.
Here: 110 bpm
